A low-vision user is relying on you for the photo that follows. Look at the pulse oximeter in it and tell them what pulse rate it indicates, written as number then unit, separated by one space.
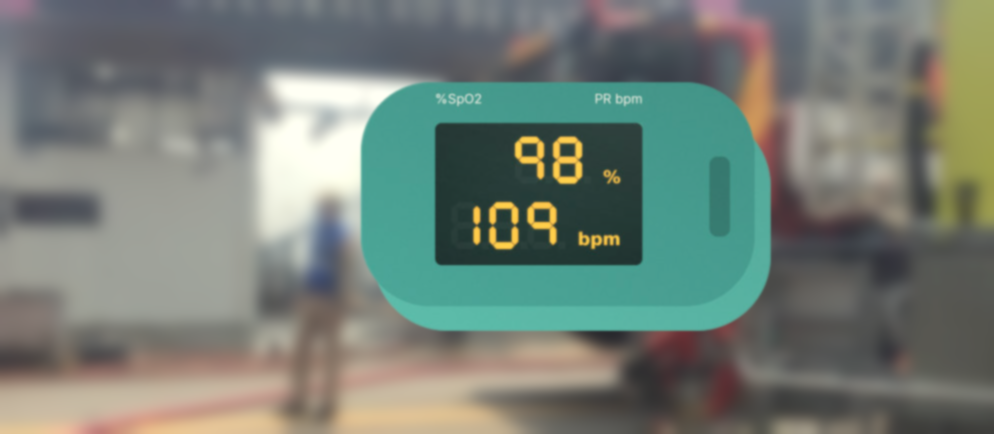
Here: 109 bpm
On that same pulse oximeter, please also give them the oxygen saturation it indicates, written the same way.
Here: 98 %
